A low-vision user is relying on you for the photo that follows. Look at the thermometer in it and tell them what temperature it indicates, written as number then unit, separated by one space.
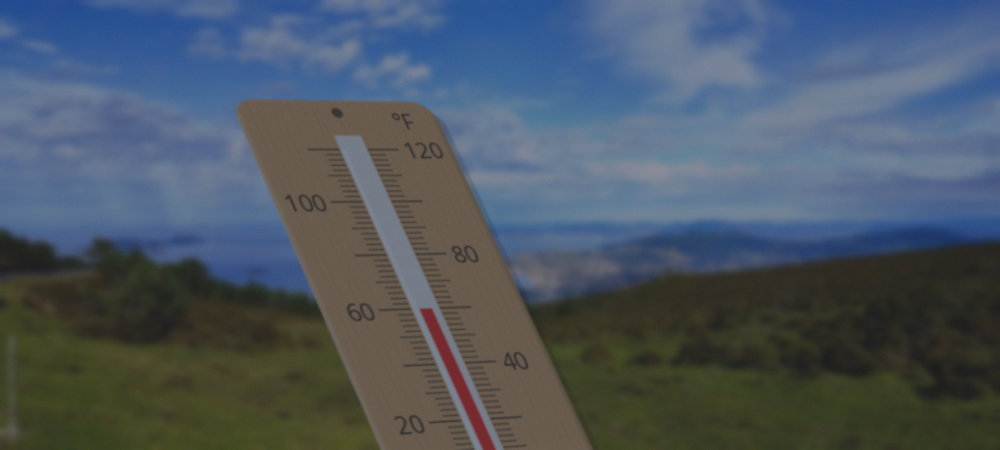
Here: 60 °F
